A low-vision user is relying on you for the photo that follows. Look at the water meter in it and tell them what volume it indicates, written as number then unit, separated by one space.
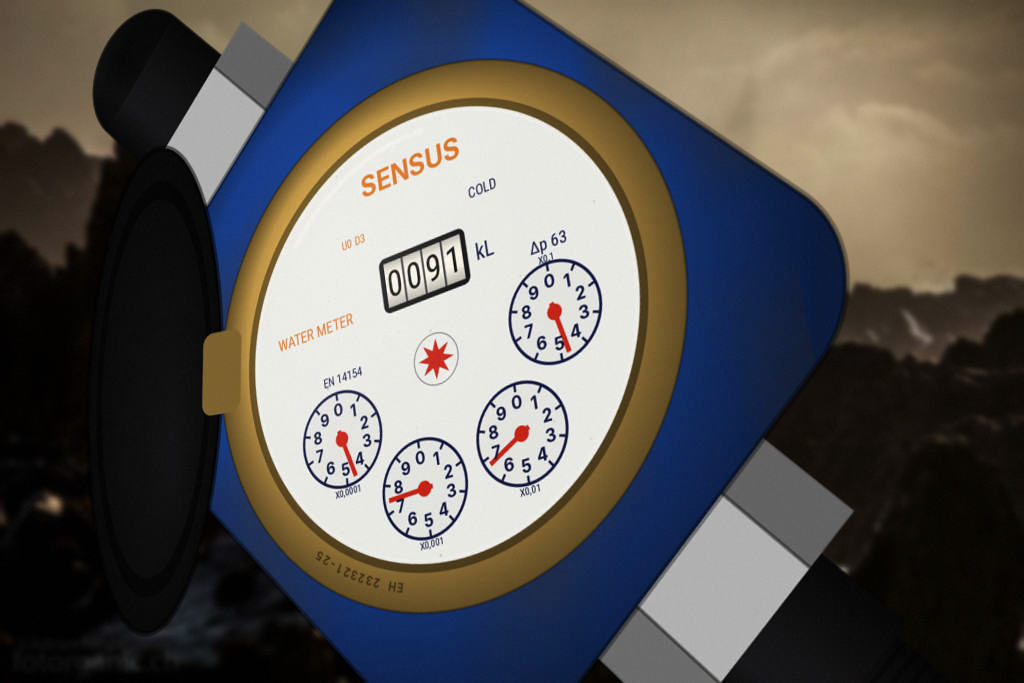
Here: 91.4674 kL
